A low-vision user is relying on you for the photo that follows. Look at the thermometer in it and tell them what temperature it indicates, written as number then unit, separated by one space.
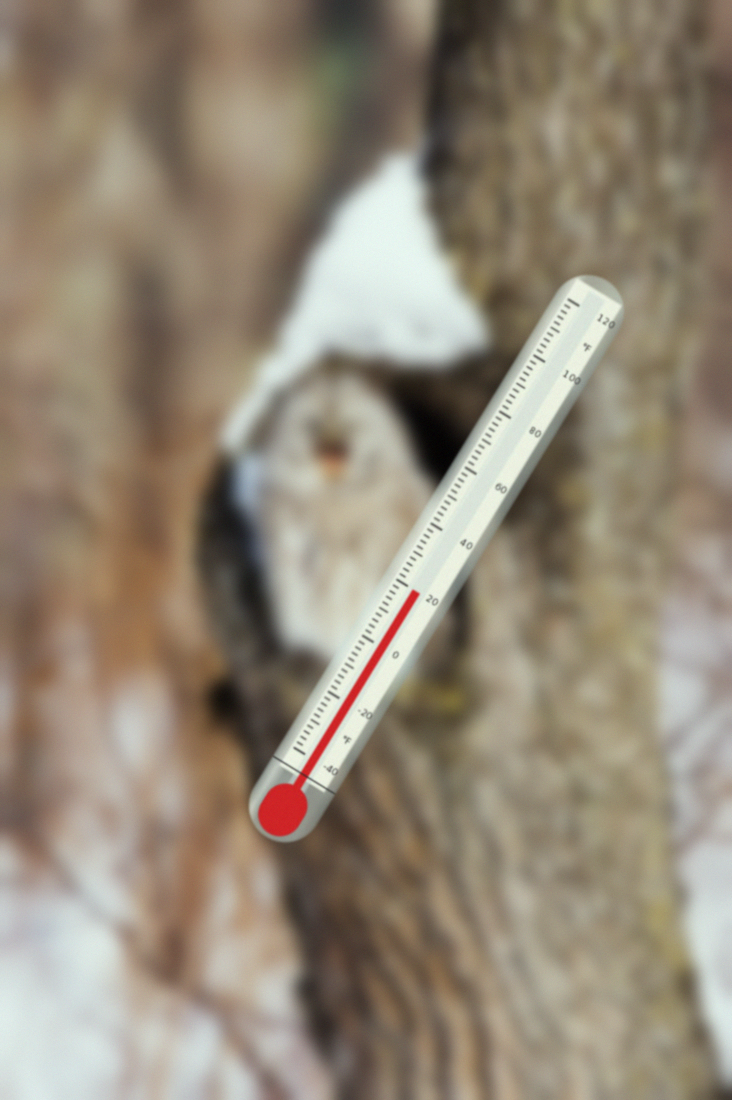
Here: 20 °F
